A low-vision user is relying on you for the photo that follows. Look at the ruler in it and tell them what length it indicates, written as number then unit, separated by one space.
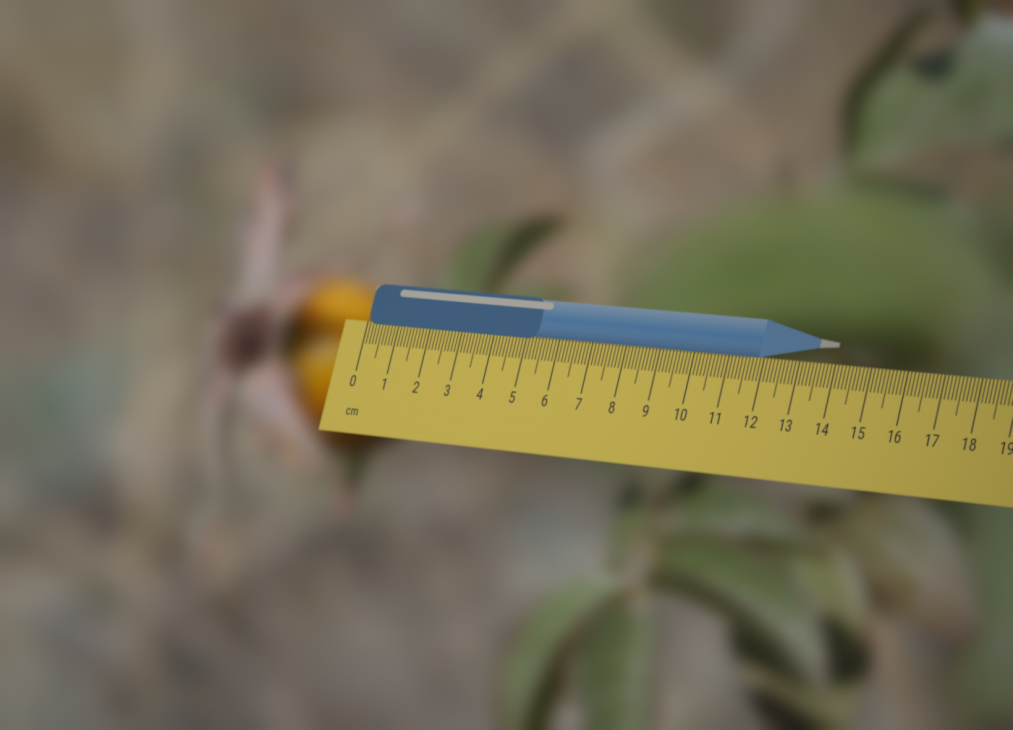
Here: 14 cm
